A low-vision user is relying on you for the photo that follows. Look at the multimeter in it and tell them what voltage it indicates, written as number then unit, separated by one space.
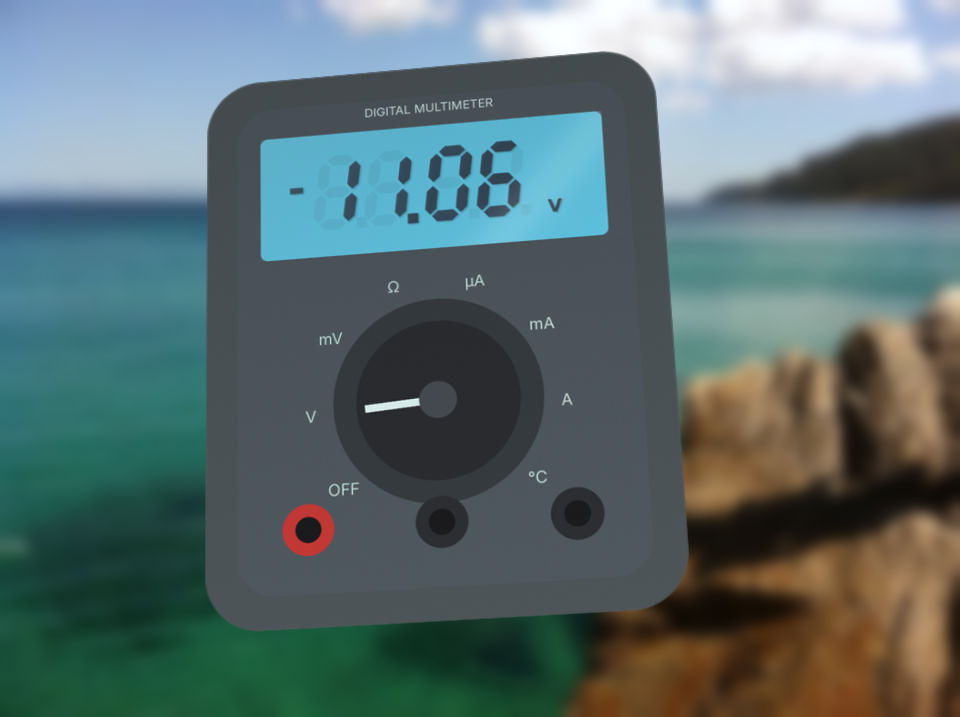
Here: -11.06 V
